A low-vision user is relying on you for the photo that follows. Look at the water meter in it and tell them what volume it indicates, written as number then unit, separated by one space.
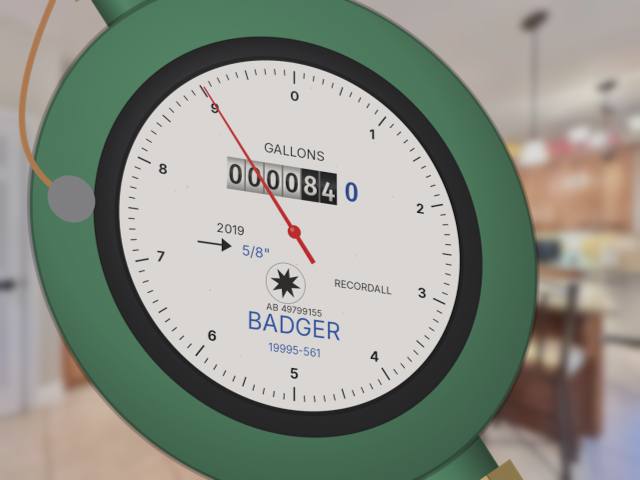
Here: 839.0 gal
